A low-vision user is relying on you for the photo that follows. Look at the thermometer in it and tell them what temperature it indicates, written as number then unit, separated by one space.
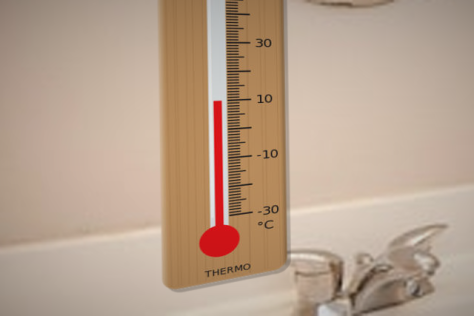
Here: 10 °C
